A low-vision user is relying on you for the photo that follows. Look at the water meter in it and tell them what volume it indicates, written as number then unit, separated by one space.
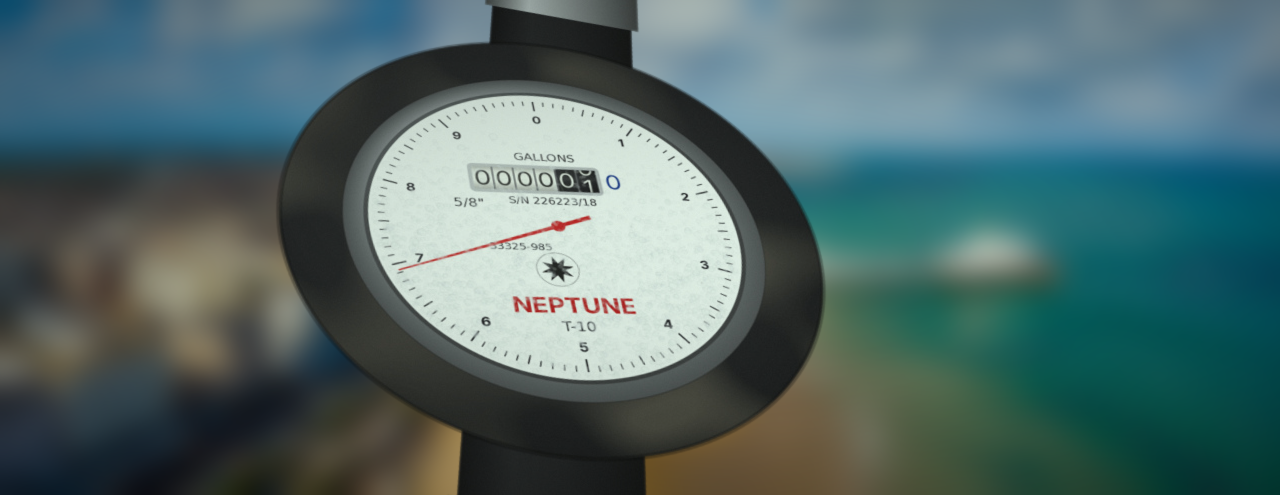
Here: 6.9 gal
